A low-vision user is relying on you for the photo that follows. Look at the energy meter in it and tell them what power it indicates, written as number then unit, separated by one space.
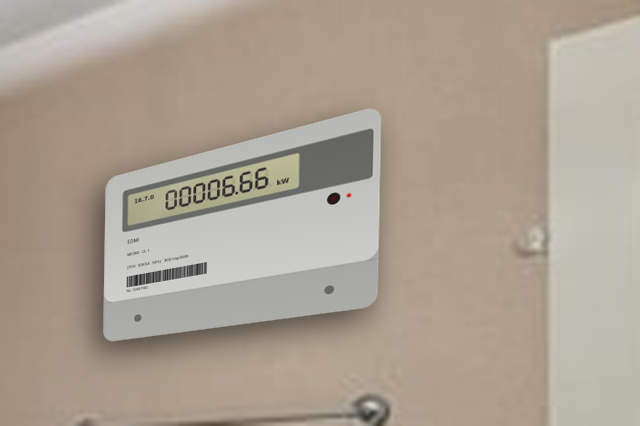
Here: 6.66 kW
